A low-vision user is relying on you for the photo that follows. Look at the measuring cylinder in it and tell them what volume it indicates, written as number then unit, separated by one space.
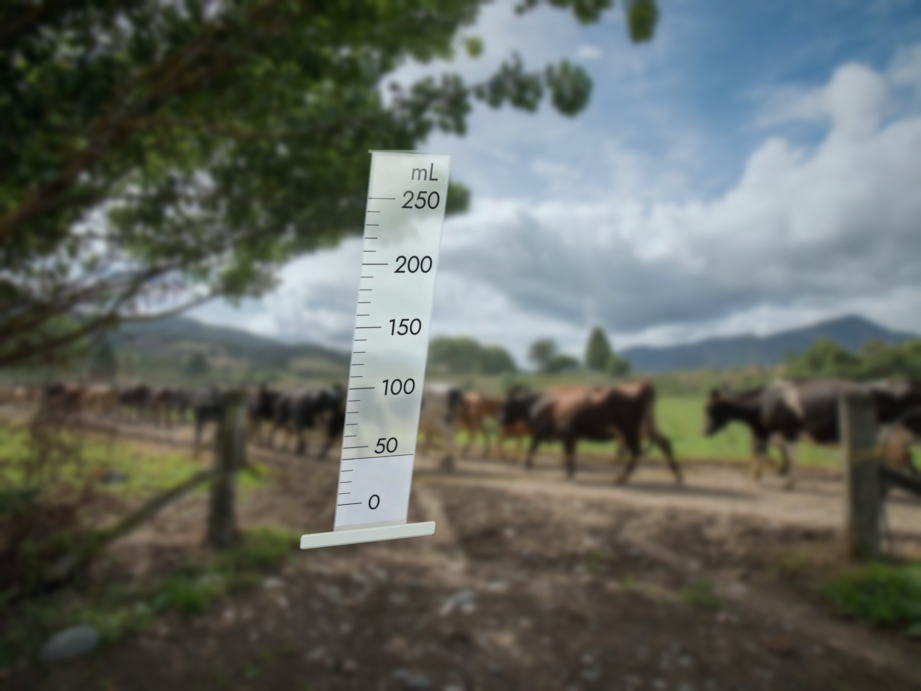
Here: 40 mL
